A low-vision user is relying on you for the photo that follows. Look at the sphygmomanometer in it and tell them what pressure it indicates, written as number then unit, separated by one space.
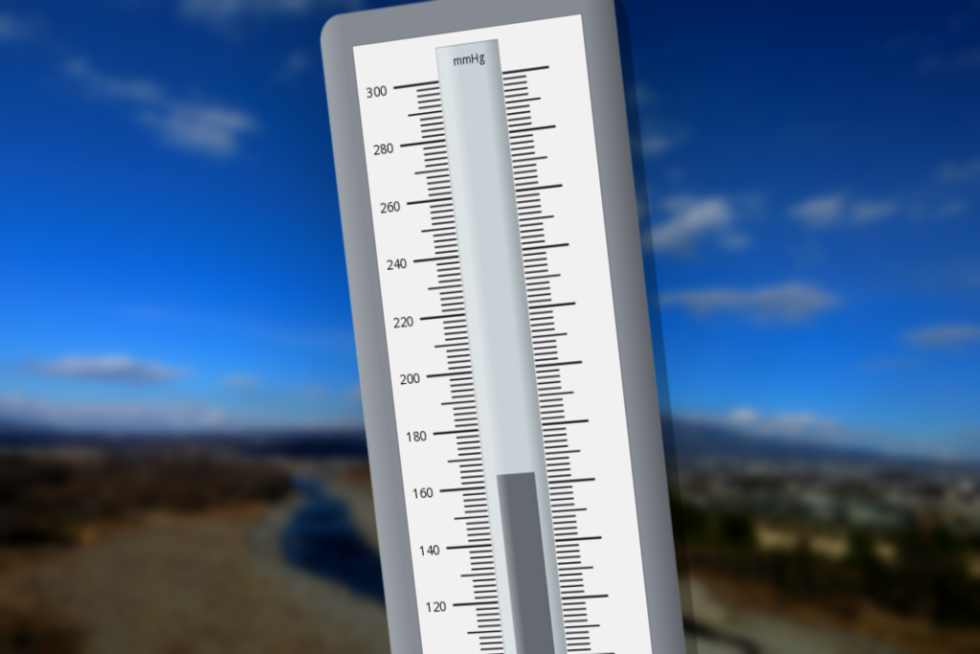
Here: 164 mmHg
